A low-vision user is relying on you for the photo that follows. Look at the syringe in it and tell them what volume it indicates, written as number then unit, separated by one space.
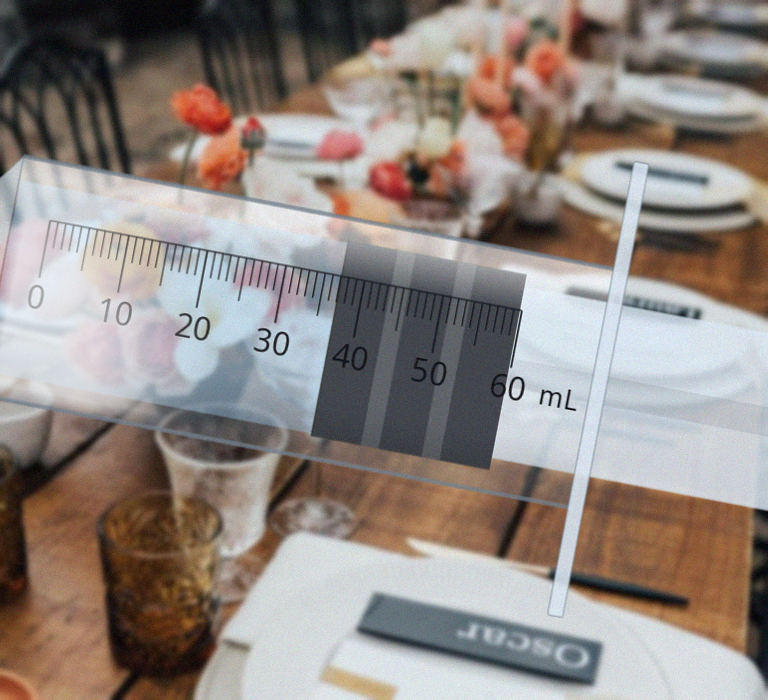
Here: 37 mL
